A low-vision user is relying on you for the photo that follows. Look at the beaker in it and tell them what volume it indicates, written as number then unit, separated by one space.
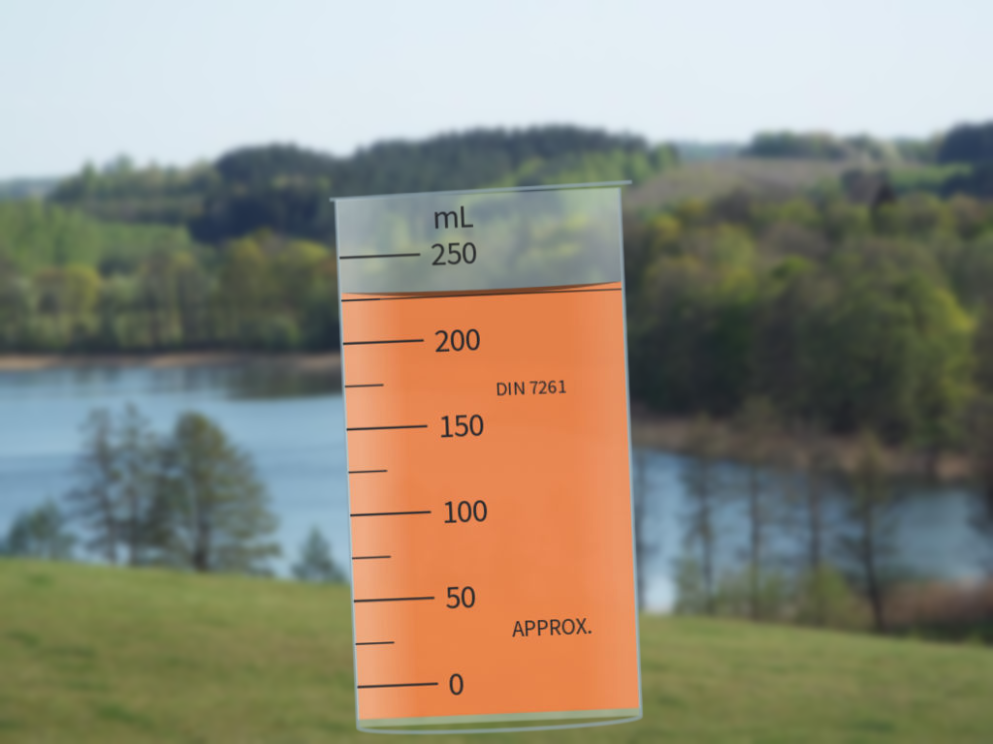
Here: 225 mL
